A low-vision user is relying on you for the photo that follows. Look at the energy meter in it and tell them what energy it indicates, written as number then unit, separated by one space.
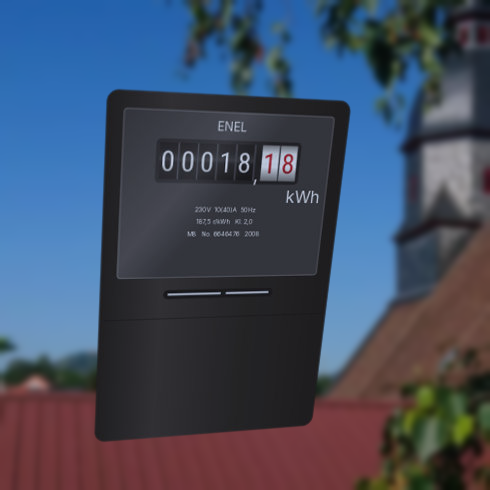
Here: 18.18 kWh
